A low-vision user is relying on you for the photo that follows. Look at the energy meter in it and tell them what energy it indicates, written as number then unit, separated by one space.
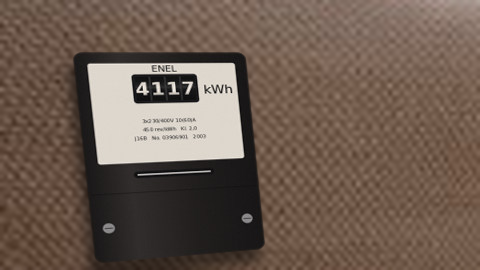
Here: 4117 kWh
